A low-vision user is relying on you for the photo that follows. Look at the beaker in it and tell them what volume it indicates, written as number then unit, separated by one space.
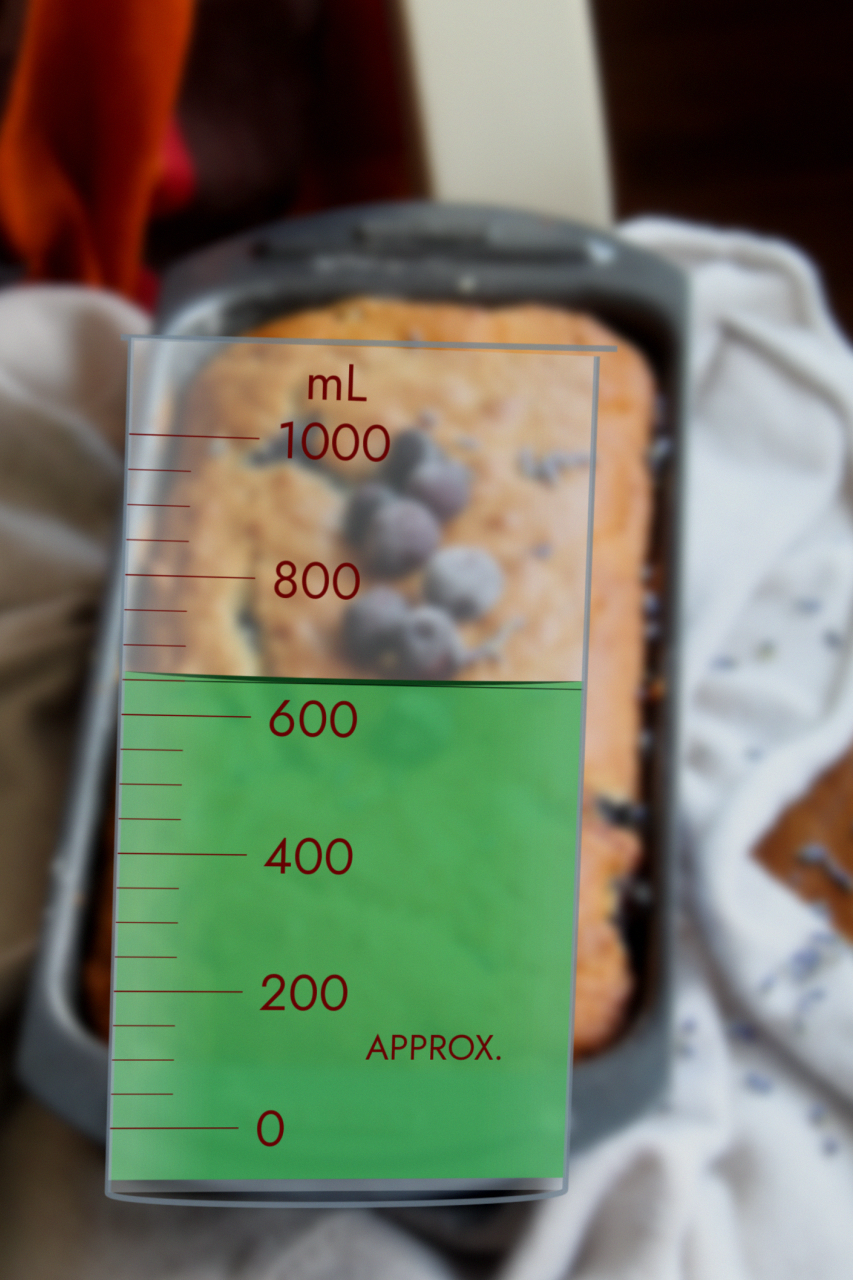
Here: 650 mL
